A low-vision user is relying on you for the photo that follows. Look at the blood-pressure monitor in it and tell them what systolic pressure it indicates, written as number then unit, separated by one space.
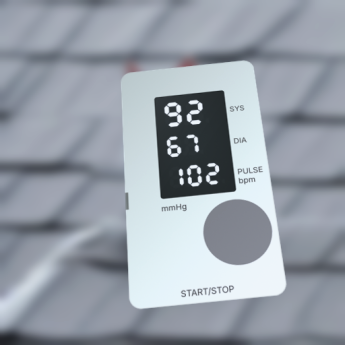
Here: 92 mmHg
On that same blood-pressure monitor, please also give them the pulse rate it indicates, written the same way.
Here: 102 bpm
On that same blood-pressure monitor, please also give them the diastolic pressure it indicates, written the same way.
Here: 67 mmHg
